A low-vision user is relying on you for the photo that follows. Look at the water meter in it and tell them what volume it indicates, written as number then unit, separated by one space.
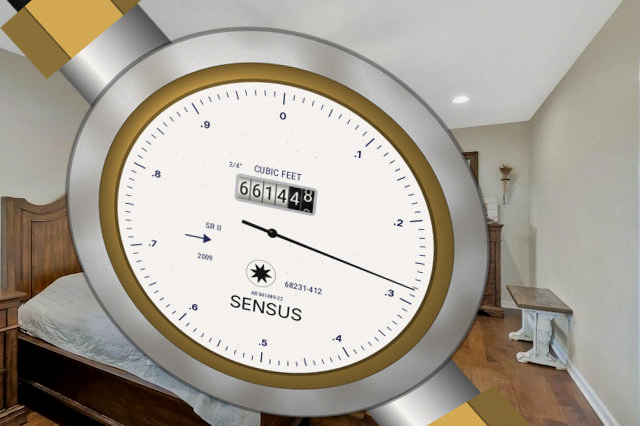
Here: 661448.28 ft³
